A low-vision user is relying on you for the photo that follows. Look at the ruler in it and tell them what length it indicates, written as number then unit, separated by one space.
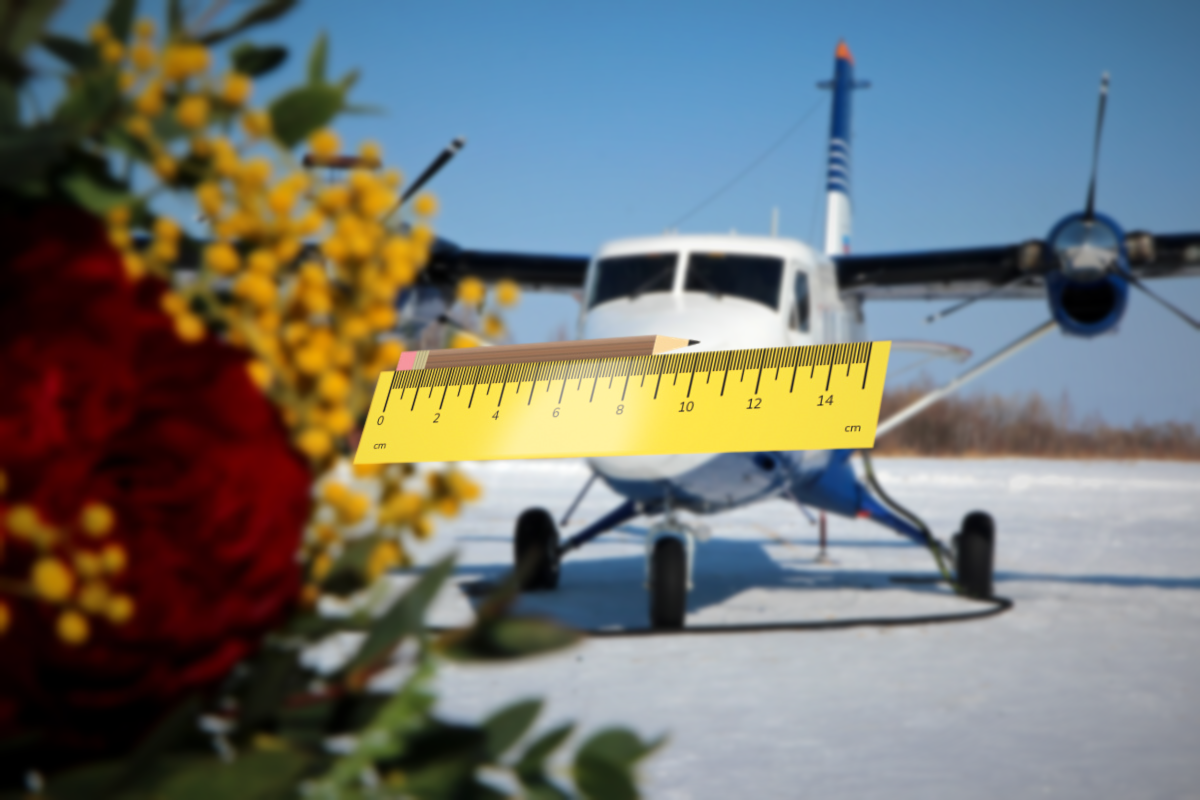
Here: 10 cm
